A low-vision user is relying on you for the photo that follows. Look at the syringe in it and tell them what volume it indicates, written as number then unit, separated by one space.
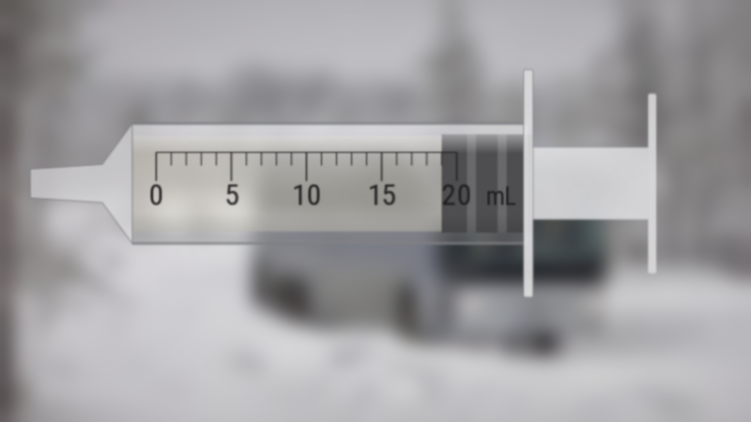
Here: 19 mL
